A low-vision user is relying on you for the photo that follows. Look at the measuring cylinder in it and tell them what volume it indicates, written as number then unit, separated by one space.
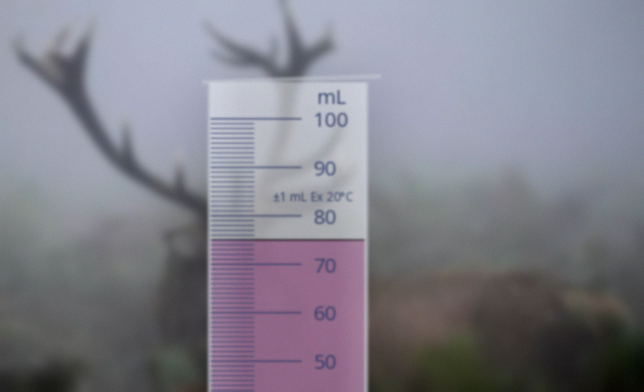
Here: 75 mL
